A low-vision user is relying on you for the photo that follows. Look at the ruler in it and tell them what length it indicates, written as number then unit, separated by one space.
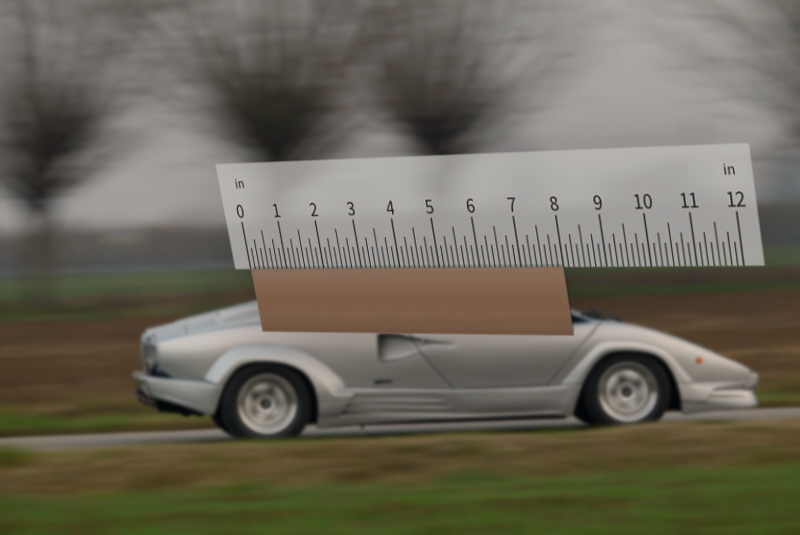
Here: 8 in
